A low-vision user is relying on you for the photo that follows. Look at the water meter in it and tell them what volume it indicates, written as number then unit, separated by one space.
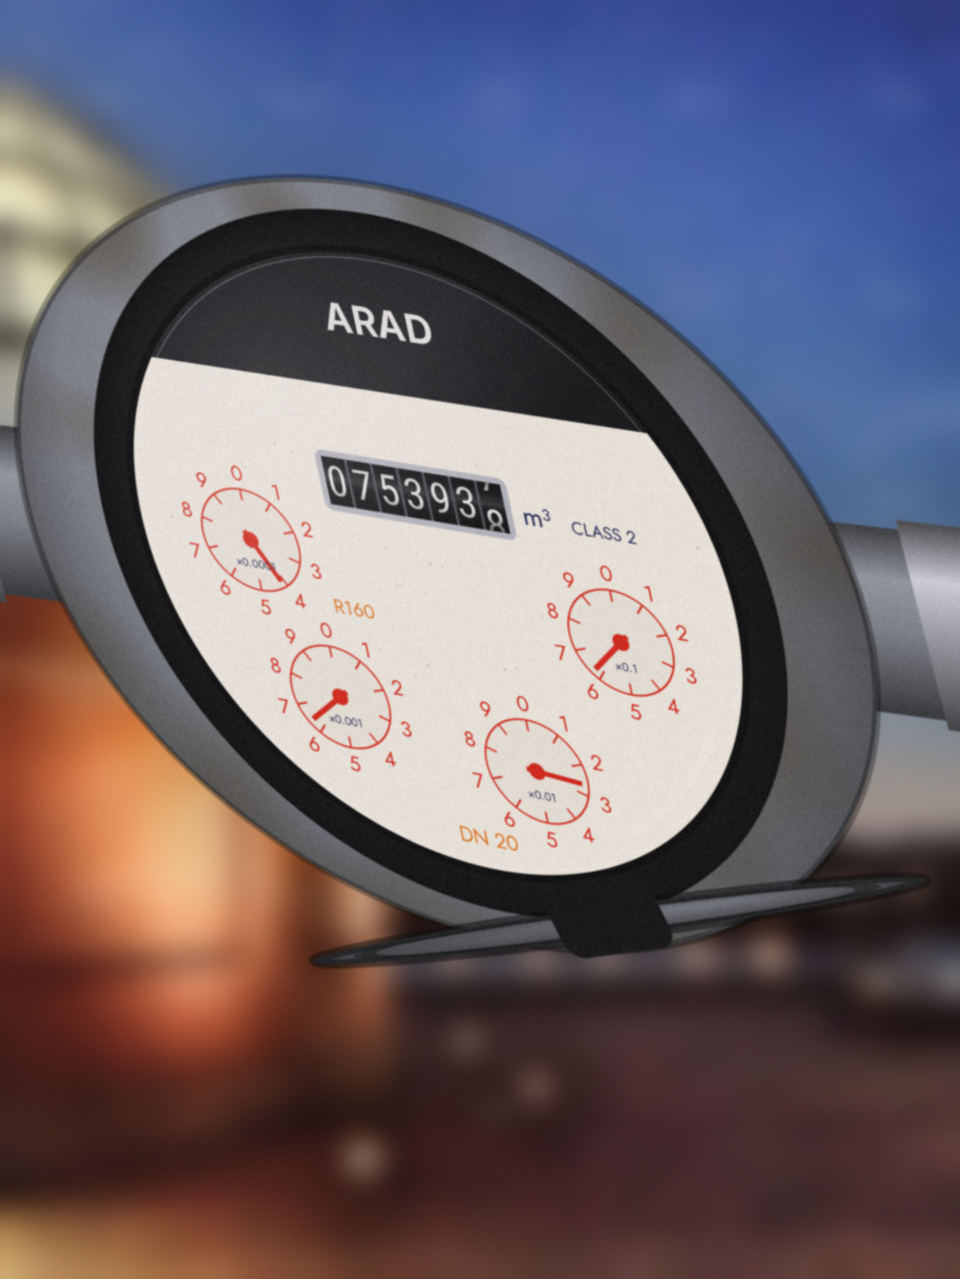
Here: 753937.6264 m³
